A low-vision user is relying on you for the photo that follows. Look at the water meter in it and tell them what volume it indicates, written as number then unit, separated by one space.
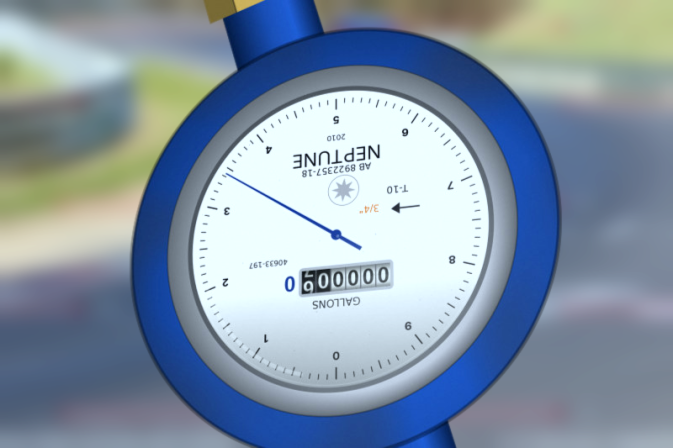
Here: 63.4 gal
